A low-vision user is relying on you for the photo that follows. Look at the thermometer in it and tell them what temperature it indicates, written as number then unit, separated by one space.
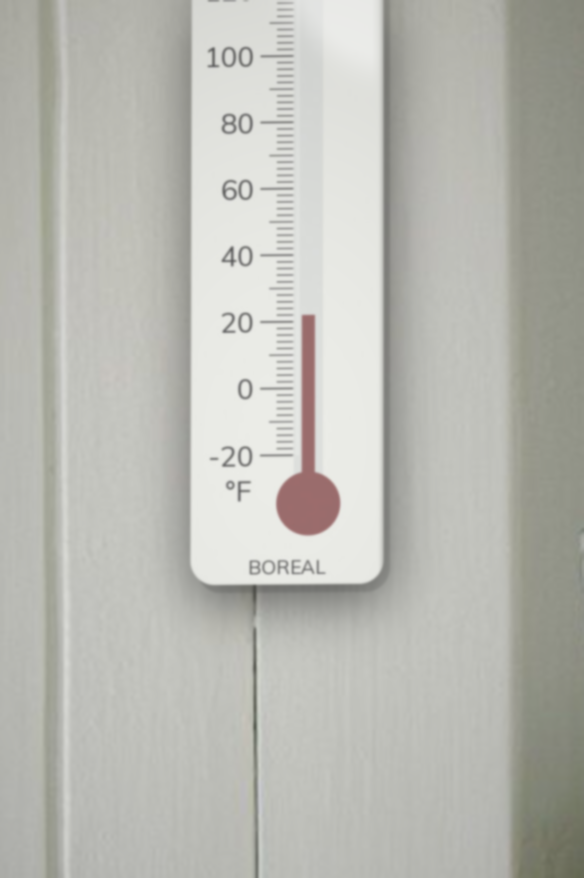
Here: 22 °F
